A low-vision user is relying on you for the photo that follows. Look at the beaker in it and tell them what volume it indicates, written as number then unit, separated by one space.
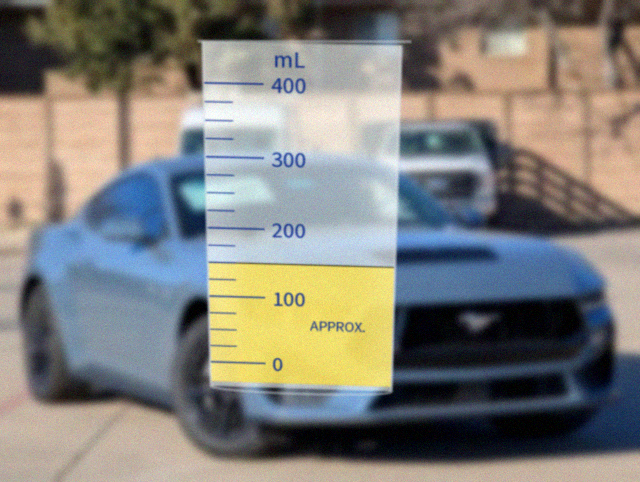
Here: 150 mL
